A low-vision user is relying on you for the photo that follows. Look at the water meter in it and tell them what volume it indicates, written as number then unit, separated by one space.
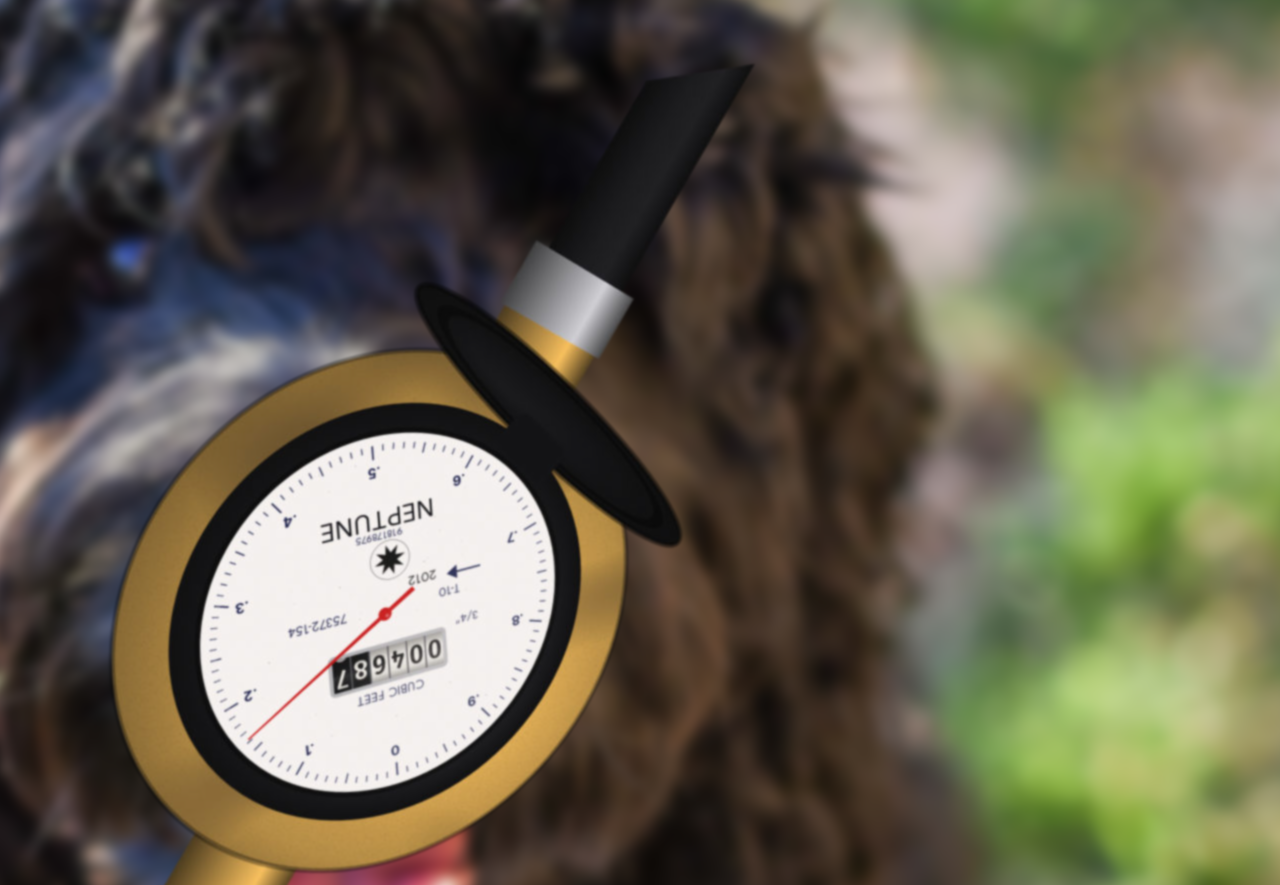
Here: 4687.16 ft³
